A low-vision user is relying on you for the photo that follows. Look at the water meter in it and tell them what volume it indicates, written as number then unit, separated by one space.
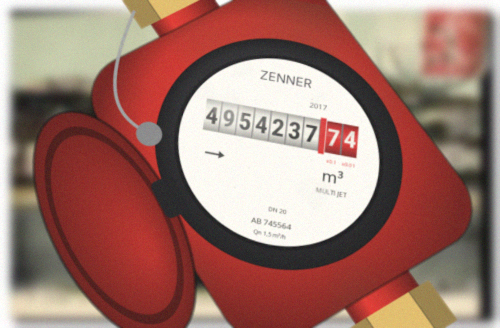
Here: 4954237.74 m³
